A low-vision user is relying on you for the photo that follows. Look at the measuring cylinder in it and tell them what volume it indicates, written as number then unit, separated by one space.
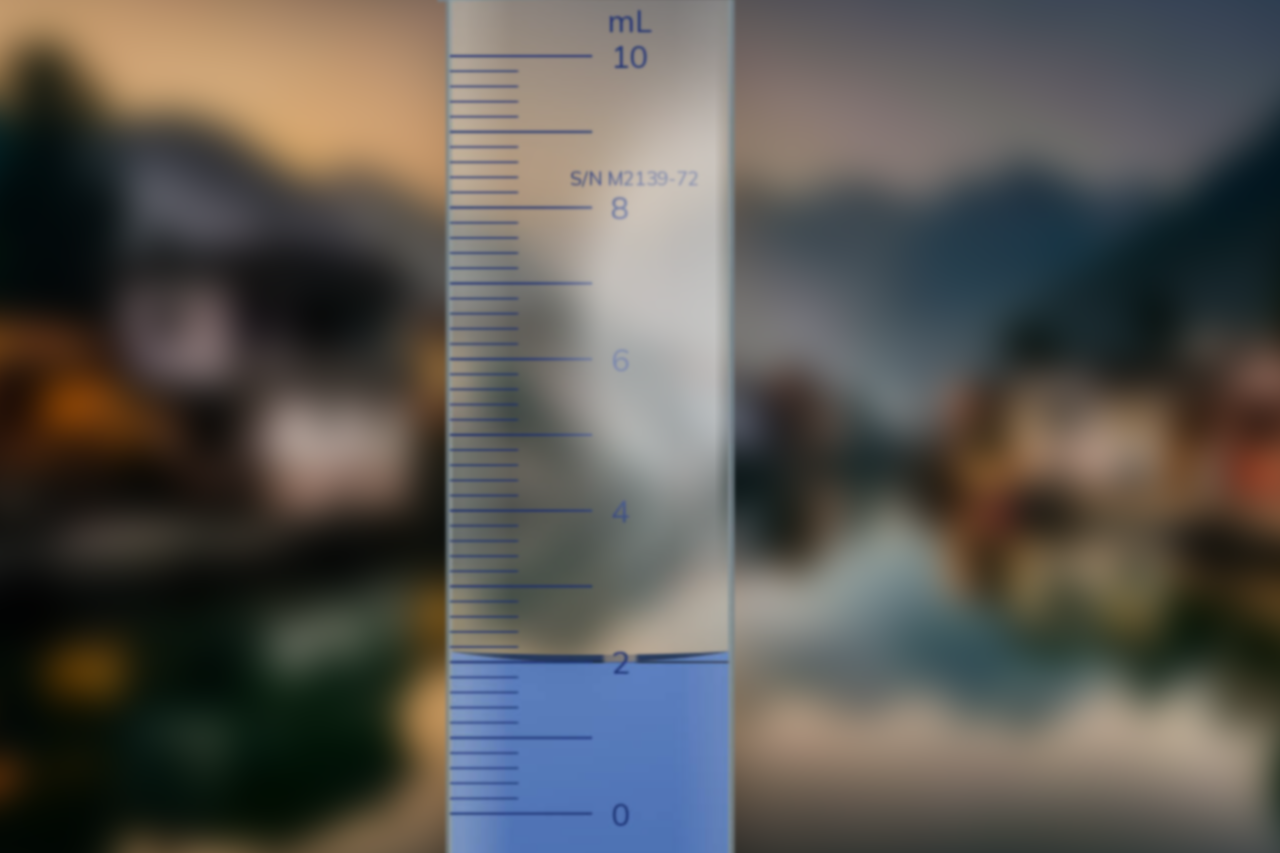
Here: 2 mL
